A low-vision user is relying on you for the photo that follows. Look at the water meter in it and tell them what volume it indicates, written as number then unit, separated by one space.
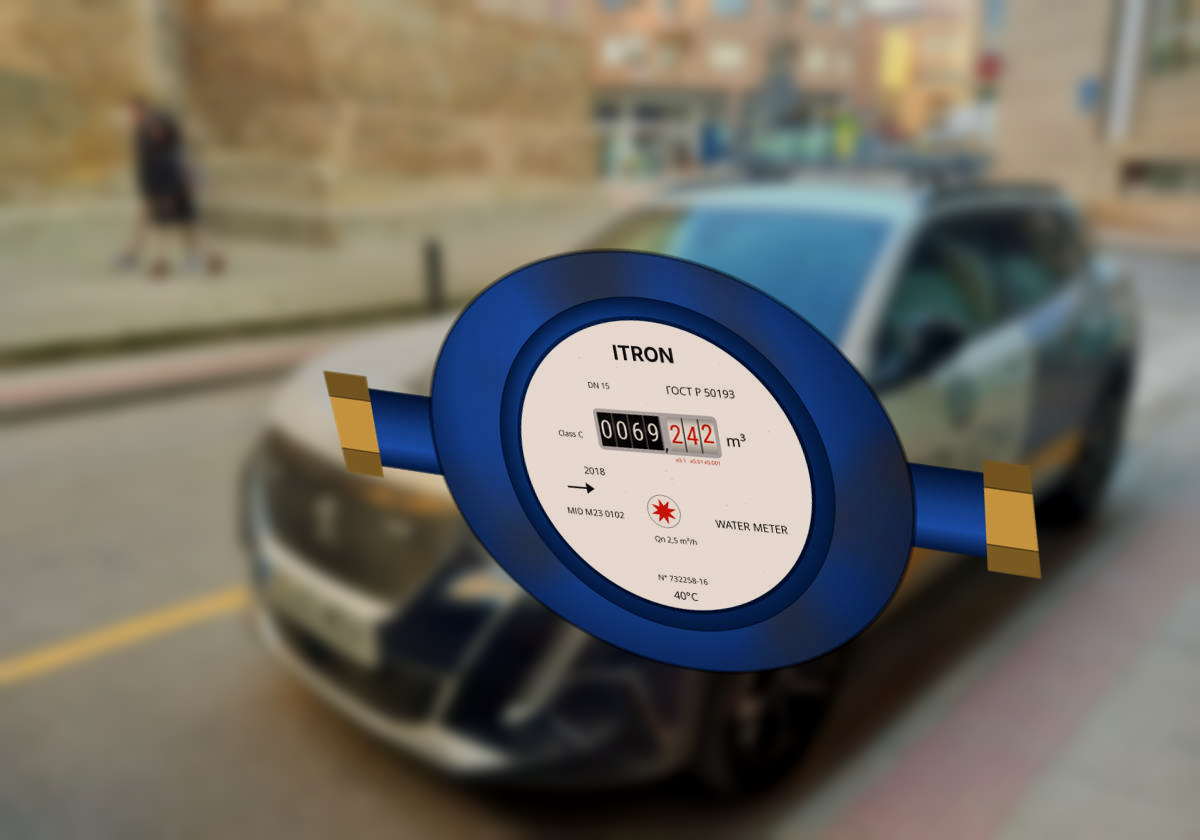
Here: 69.242 m³
